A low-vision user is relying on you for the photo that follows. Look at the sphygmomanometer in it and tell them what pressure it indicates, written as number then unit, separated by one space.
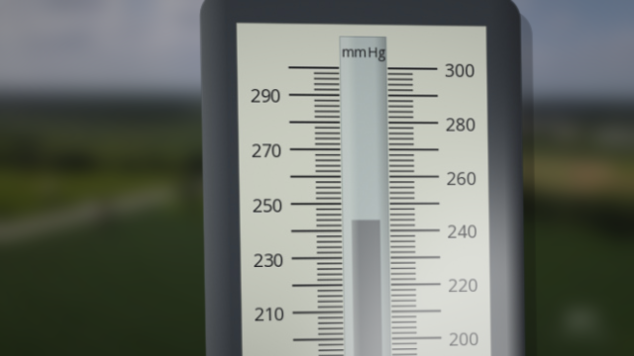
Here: 244 mmHg
